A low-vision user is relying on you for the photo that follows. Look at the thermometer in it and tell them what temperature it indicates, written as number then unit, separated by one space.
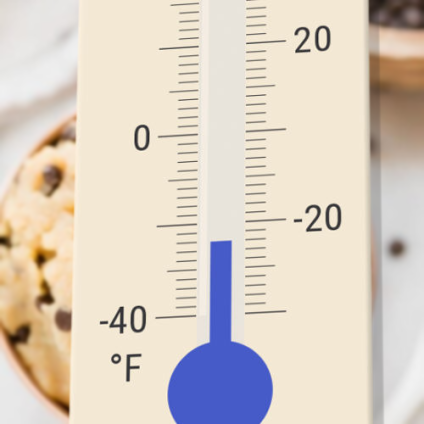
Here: -24 °F
